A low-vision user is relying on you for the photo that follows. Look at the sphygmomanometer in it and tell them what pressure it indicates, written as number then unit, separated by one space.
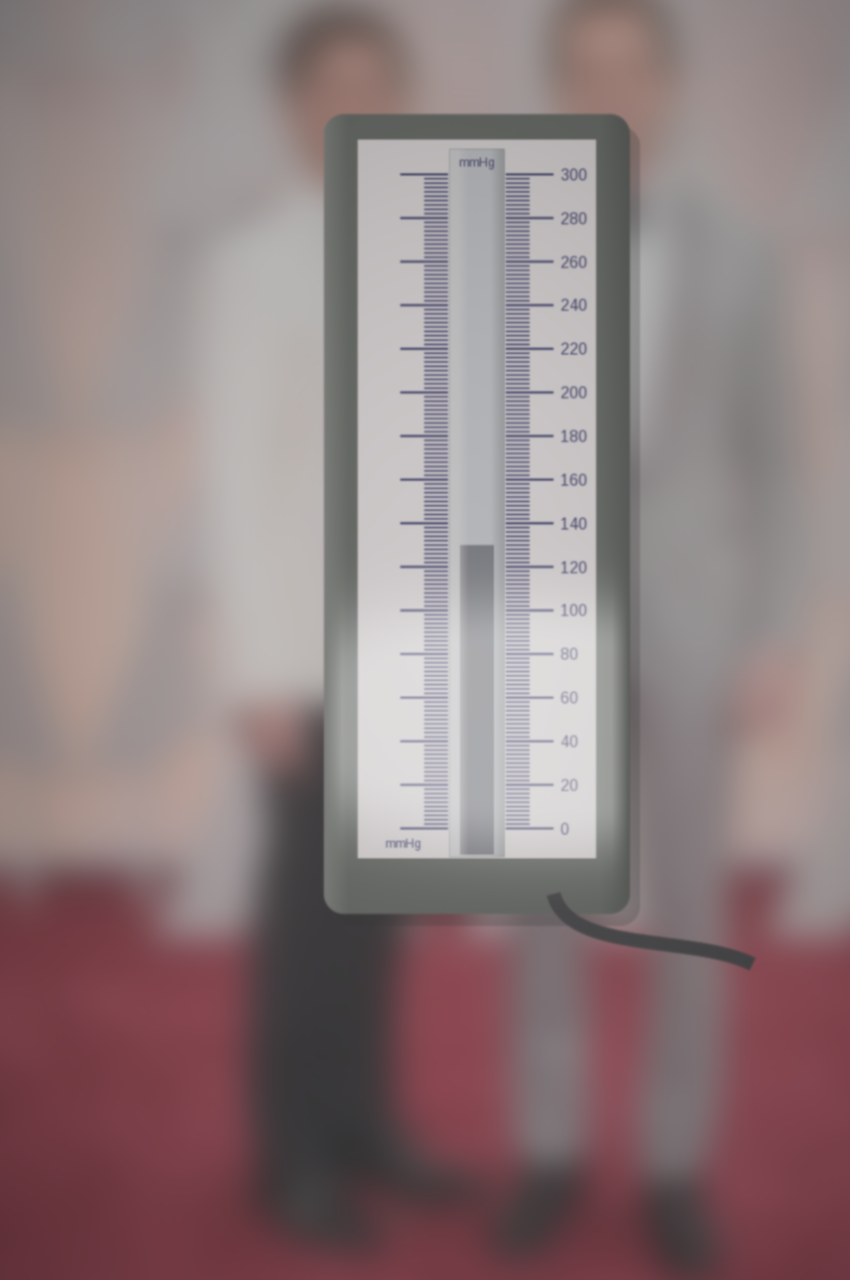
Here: 130 mmHg
